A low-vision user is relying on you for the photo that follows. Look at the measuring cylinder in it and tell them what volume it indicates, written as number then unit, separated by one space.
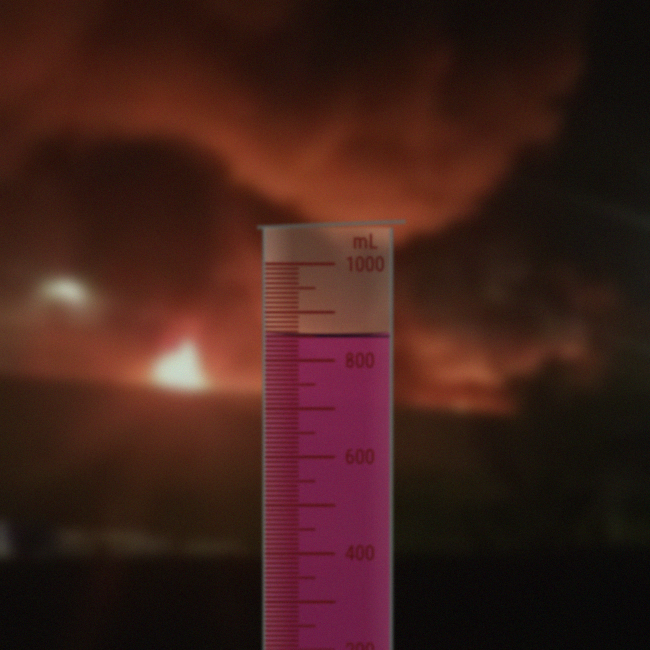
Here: 850 mL
